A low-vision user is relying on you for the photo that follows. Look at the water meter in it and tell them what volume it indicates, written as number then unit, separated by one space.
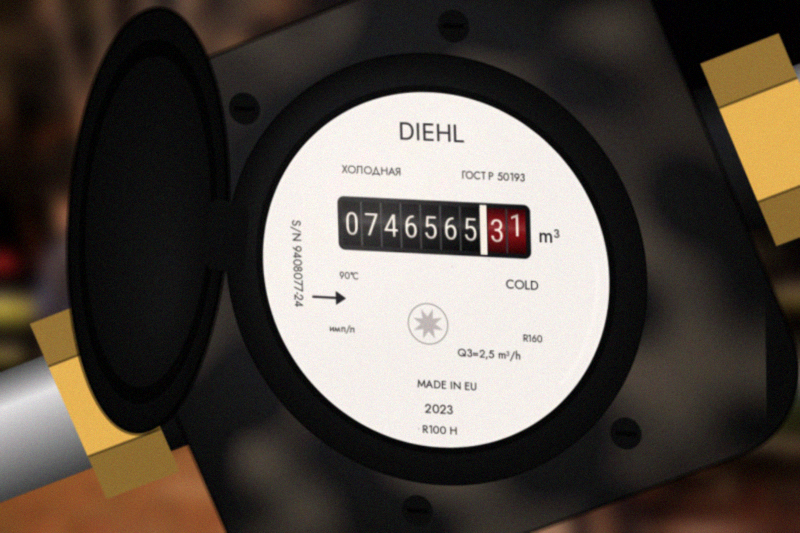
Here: 746565.31 m³
